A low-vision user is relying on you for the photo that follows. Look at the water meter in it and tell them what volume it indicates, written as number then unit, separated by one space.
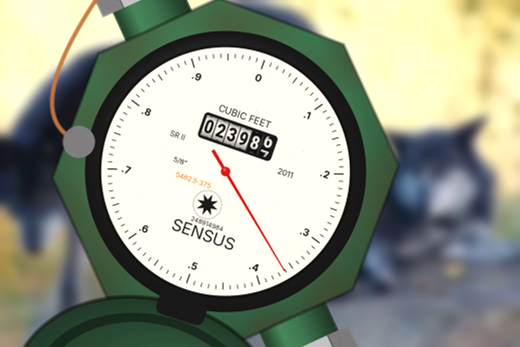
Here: 23986.36 ft³
